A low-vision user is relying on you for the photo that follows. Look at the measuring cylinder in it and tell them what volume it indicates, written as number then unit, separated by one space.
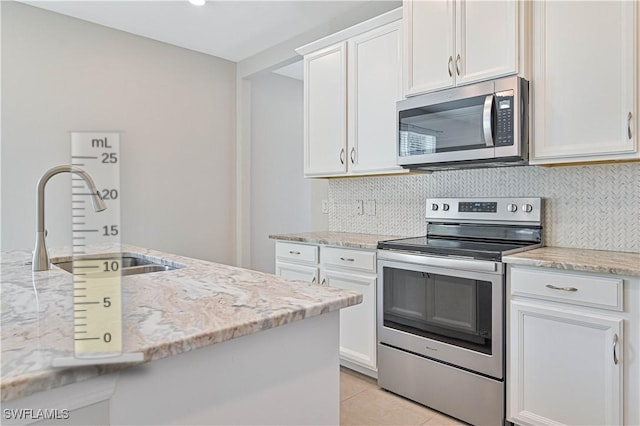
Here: 11 mL
